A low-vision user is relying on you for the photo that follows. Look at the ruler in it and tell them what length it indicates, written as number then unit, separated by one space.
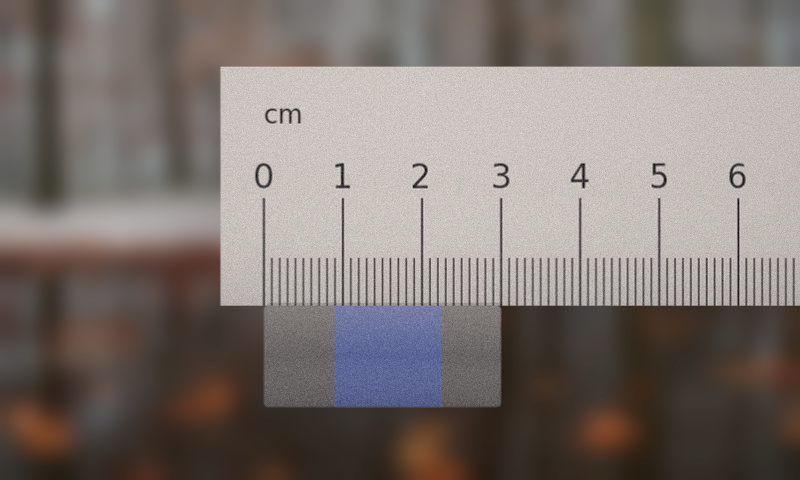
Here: 3 cm
